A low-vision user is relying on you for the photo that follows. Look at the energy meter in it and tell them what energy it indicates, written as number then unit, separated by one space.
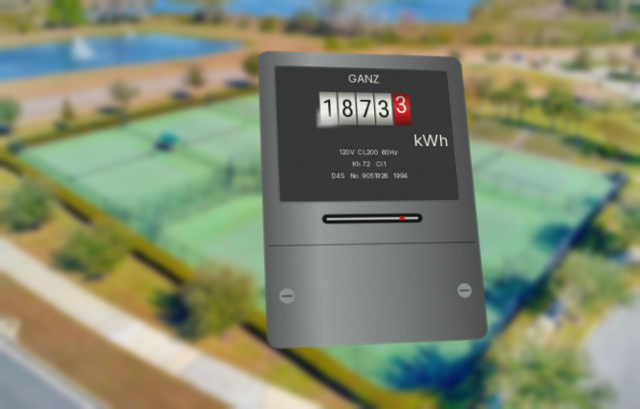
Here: 1873.3 kWh
